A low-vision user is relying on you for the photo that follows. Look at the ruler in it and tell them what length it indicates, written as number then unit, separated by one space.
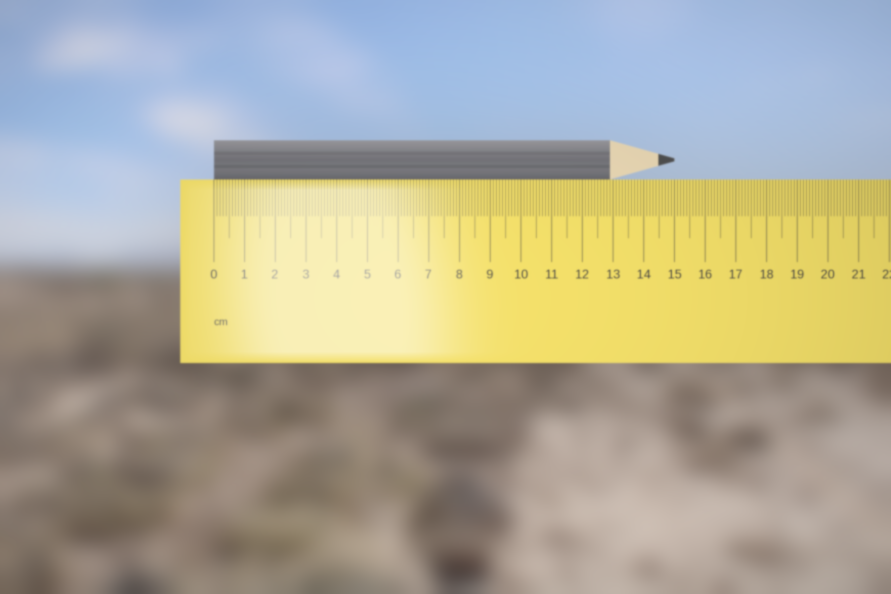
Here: 15 cm
